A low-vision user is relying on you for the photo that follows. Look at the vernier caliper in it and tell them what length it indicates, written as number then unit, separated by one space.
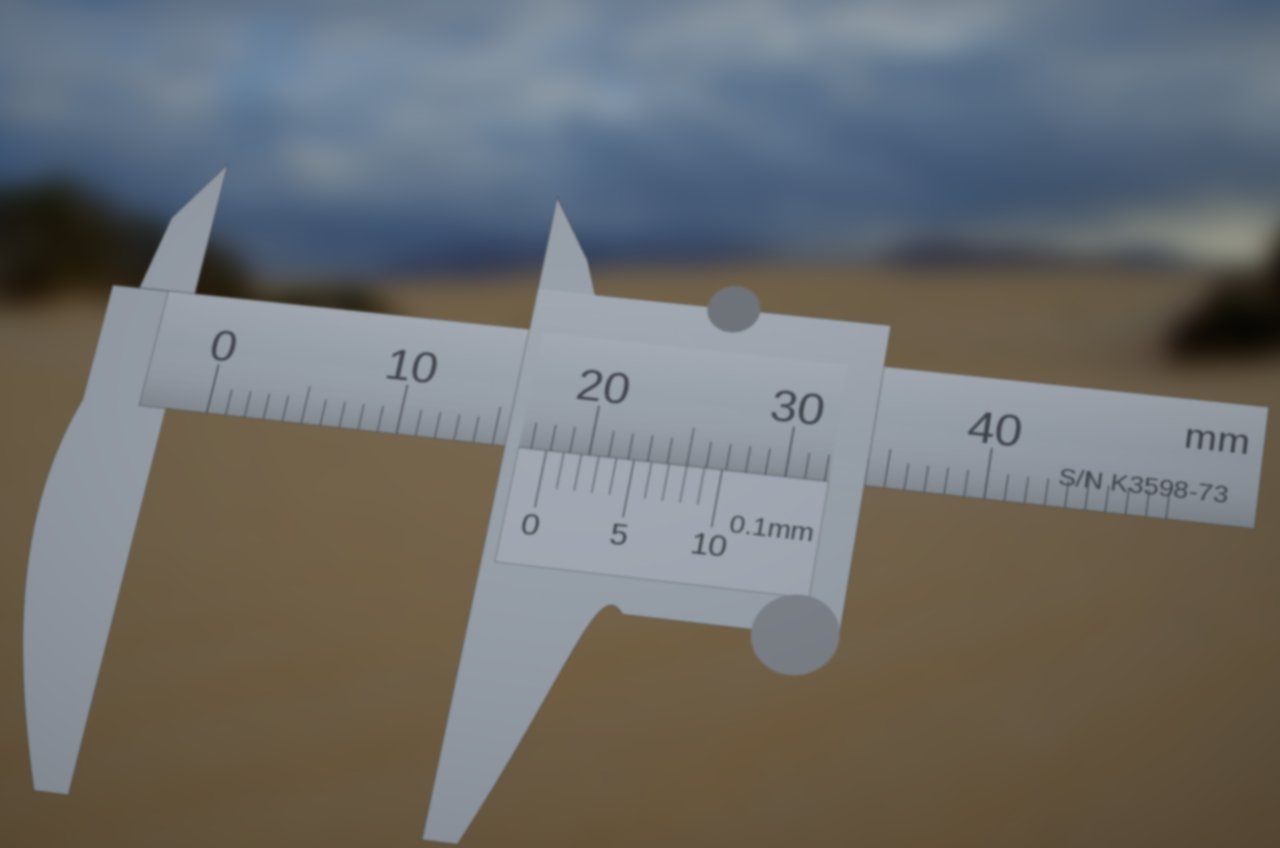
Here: 17.8 mm
